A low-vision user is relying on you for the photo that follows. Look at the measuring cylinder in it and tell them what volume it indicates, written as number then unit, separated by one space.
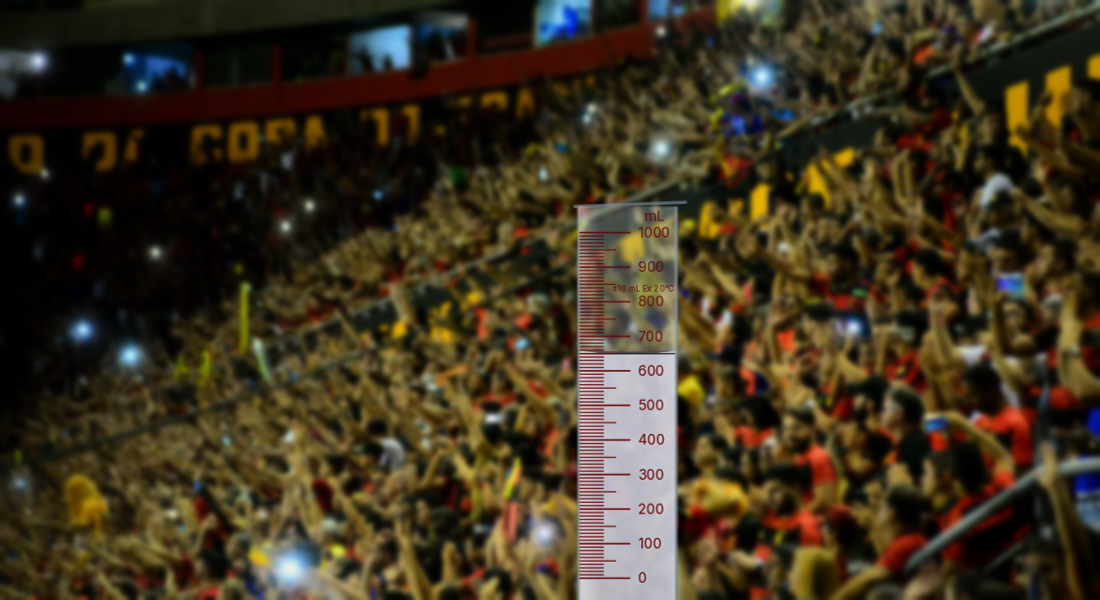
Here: 650 mL
